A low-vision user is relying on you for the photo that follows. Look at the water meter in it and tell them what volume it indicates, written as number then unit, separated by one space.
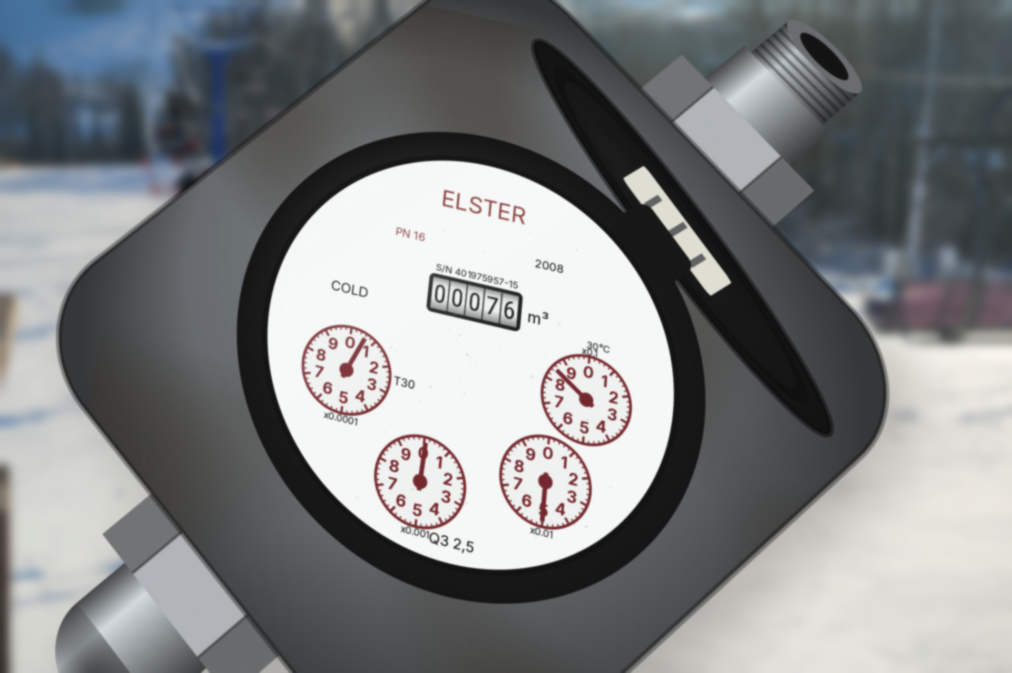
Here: 76.8500 m³
